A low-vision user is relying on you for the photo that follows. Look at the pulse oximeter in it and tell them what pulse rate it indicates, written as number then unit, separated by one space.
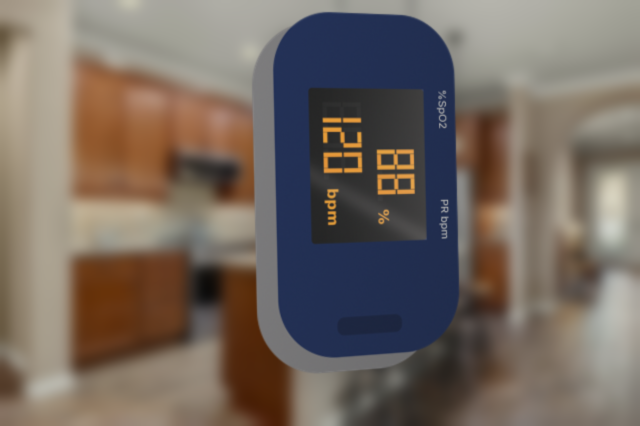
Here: 120 bpm
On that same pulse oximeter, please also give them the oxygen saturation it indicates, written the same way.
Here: 88 %
